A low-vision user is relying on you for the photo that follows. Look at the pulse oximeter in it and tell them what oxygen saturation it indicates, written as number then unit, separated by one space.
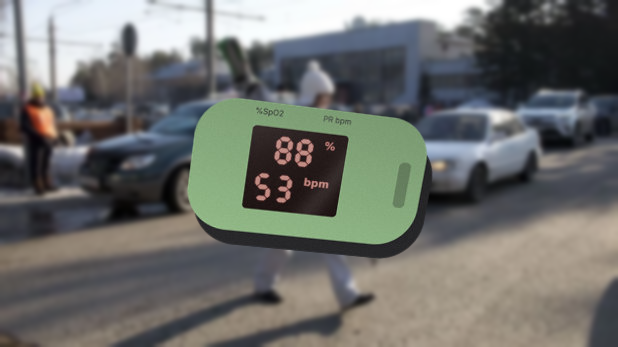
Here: 88 %
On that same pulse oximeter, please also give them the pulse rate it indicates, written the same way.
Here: 53 bpm
